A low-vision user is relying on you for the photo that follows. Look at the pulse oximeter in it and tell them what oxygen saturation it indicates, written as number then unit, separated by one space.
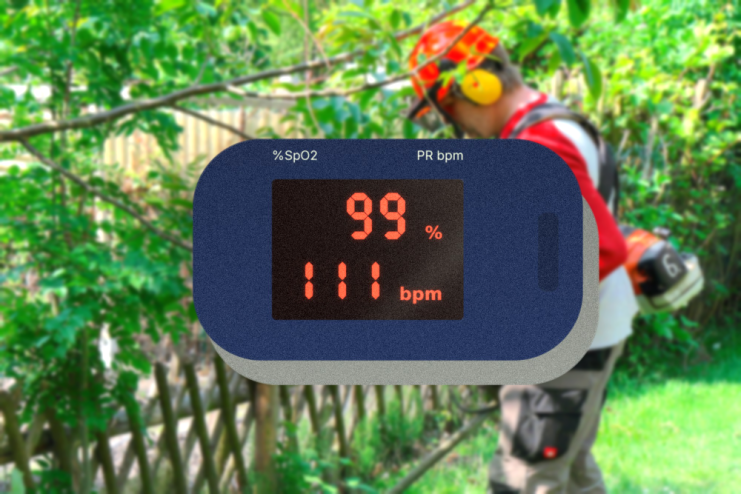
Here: 99 %
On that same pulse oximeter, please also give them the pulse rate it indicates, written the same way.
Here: 111 bpm
